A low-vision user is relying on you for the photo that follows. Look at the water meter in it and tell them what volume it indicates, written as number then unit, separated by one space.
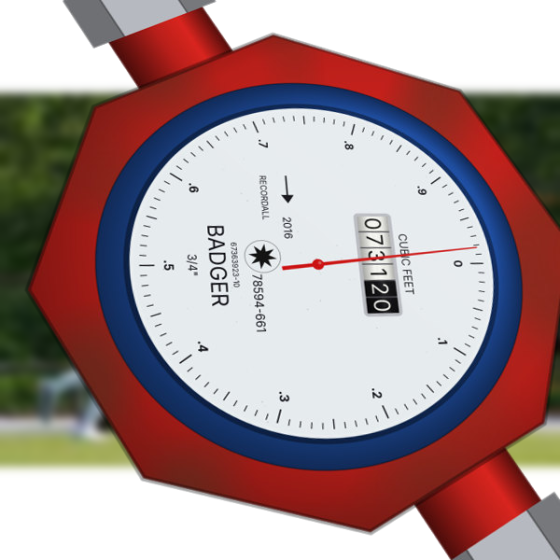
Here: 73119.98 ft³
